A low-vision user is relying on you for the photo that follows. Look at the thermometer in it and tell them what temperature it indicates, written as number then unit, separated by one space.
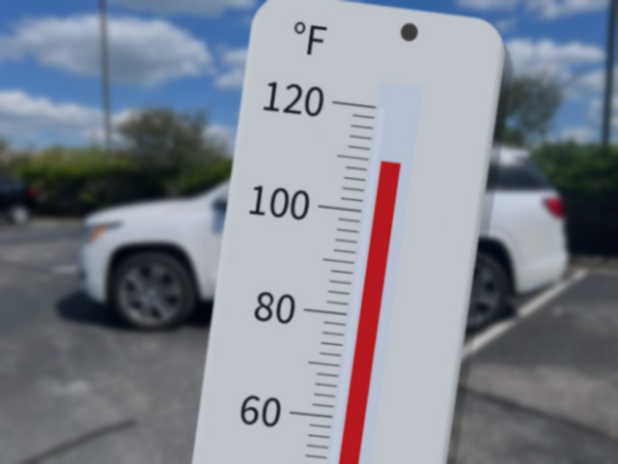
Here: 110 °F
